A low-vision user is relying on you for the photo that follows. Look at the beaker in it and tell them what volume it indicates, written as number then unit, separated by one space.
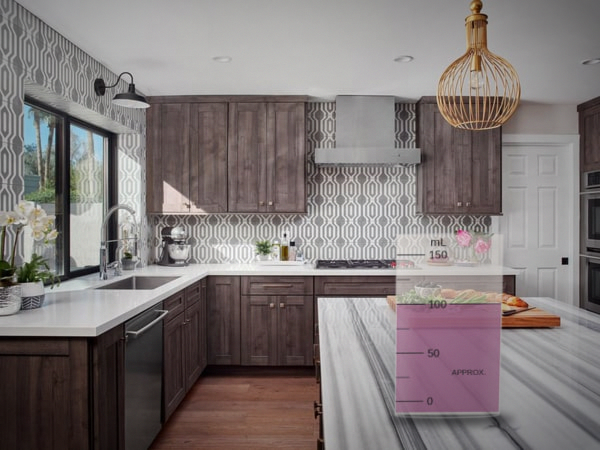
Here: 100 mL
